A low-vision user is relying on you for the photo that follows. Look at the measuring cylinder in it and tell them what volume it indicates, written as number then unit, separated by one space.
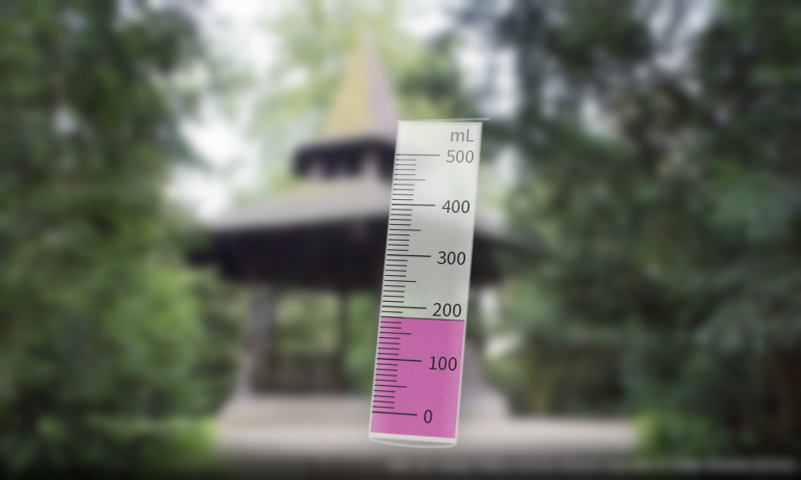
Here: 180 mL
